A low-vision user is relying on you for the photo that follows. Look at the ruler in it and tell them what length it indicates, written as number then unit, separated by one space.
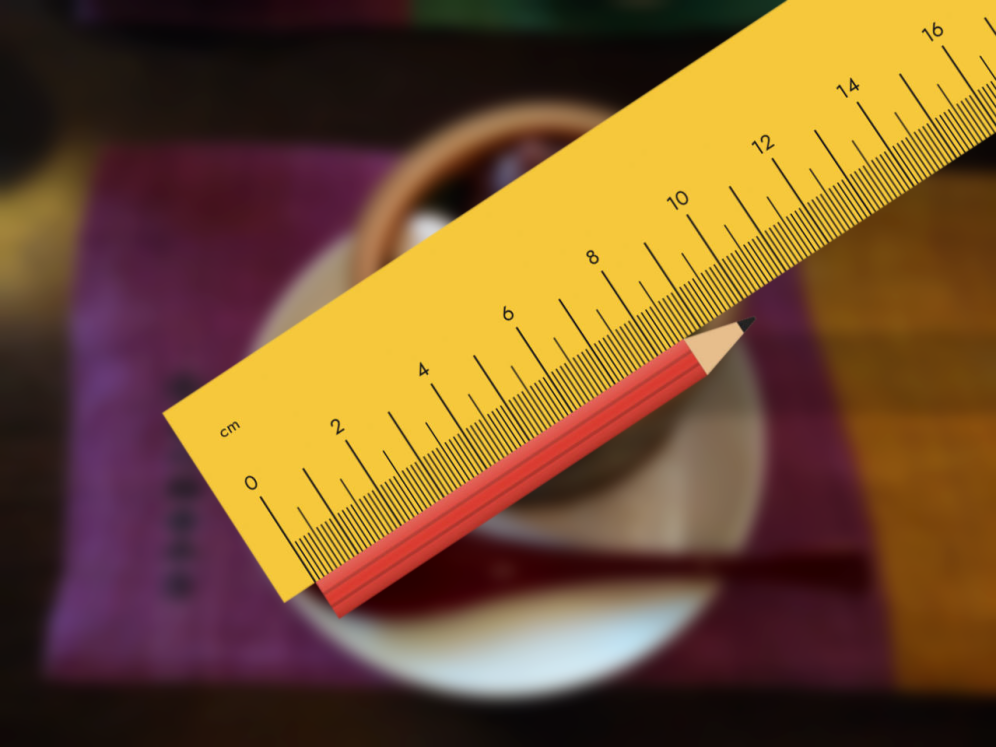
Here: 10 cm
